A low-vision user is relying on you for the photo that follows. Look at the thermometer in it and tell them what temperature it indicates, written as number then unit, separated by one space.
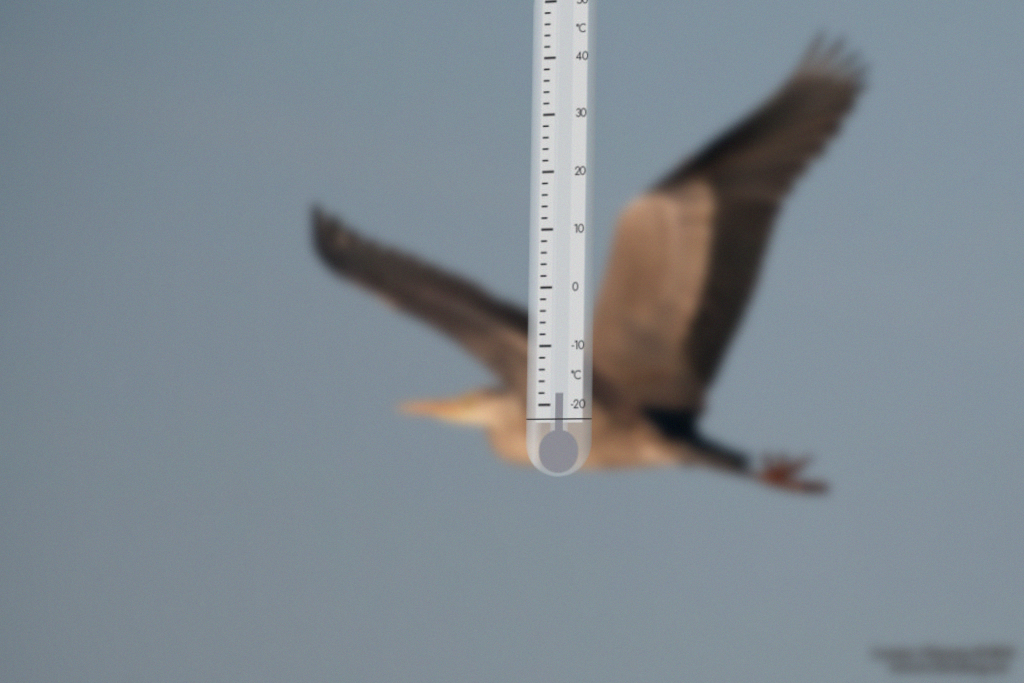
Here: -18 °C
